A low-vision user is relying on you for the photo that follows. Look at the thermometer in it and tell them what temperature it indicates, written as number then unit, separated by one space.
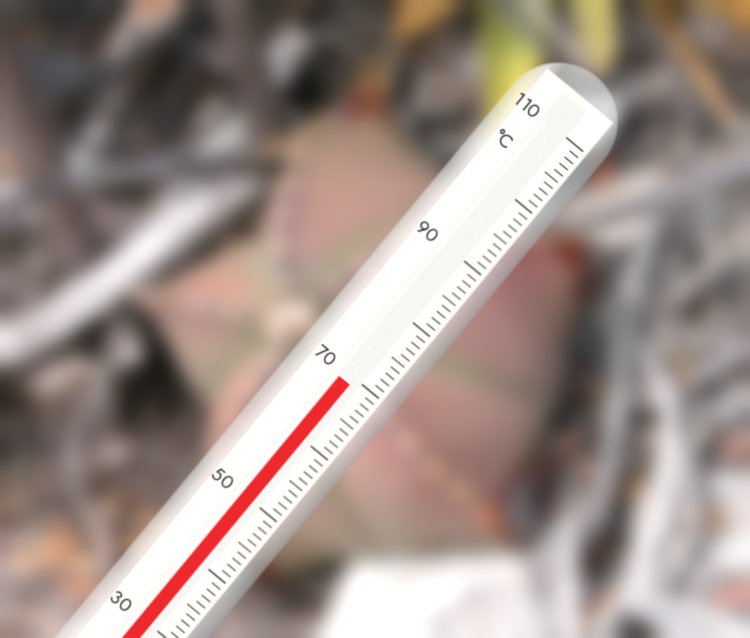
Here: 69 °C
